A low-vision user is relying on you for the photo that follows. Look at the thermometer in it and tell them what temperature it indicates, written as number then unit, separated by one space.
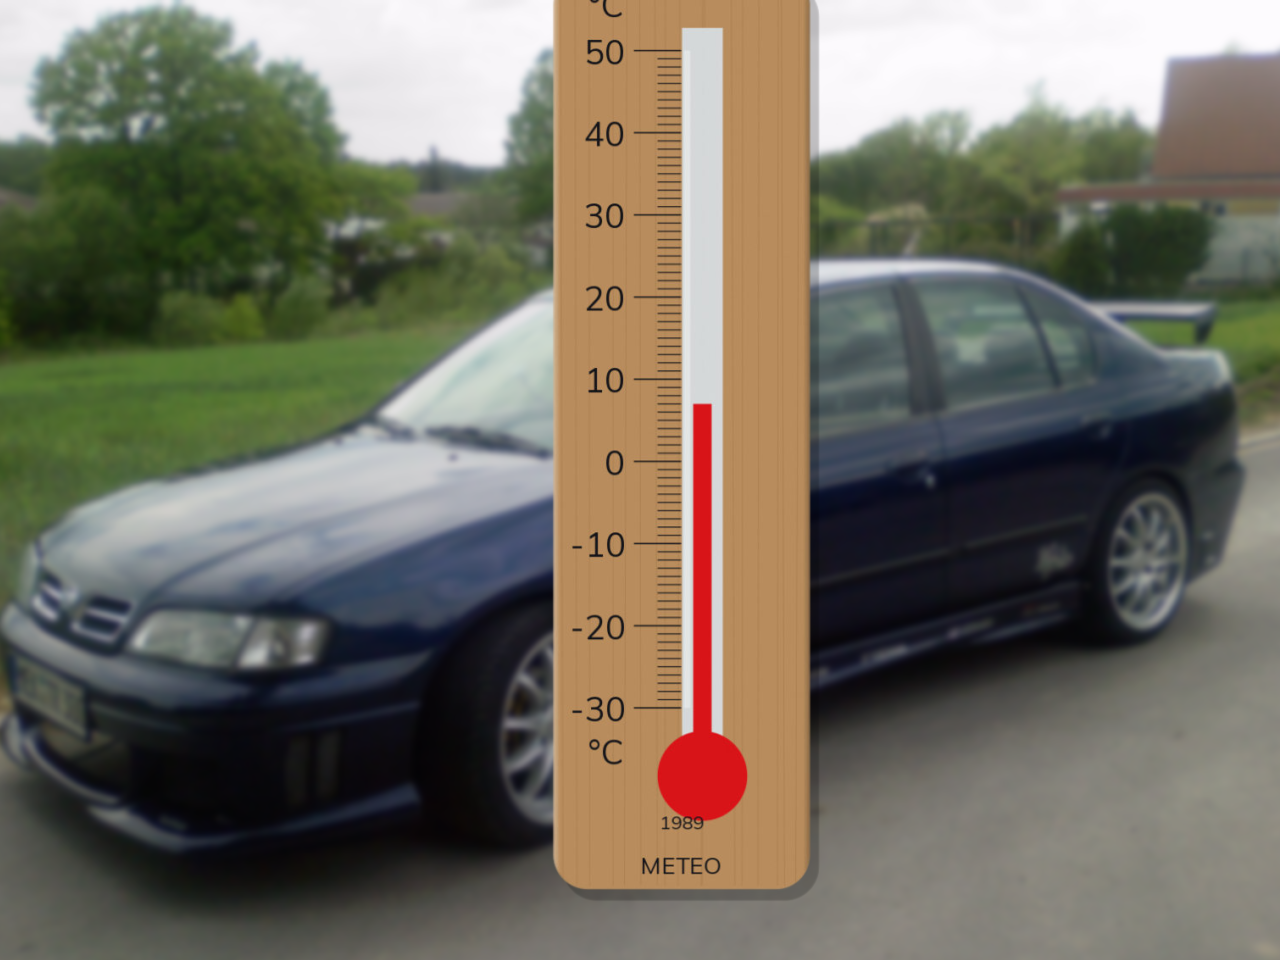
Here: 7 °C
